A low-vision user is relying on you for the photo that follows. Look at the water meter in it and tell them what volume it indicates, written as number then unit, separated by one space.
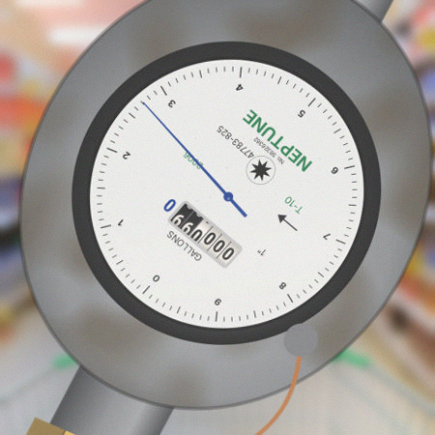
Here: 992.7 gal
